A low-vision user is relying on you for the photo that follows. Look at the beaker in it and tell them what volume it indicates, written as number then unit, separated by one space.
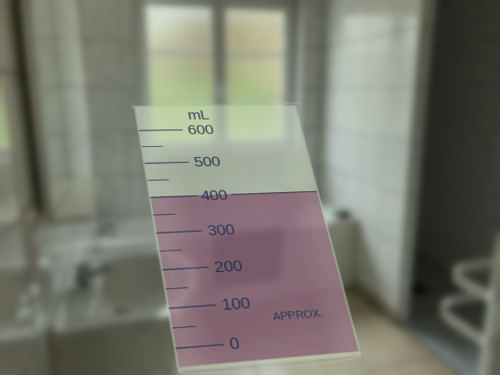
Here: 400 mL
